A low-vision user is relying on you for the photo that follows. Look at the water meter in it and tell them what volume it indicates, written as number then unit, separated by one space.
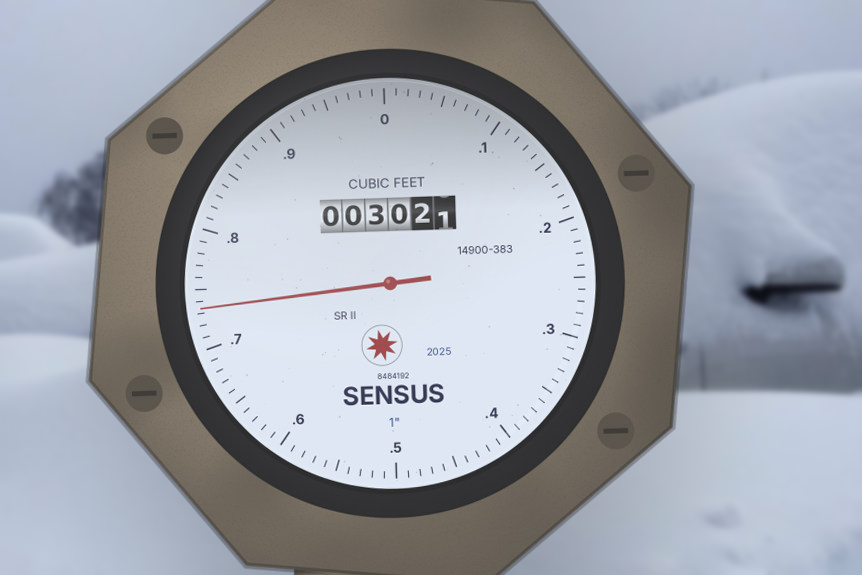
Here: 3020.73 ft³
